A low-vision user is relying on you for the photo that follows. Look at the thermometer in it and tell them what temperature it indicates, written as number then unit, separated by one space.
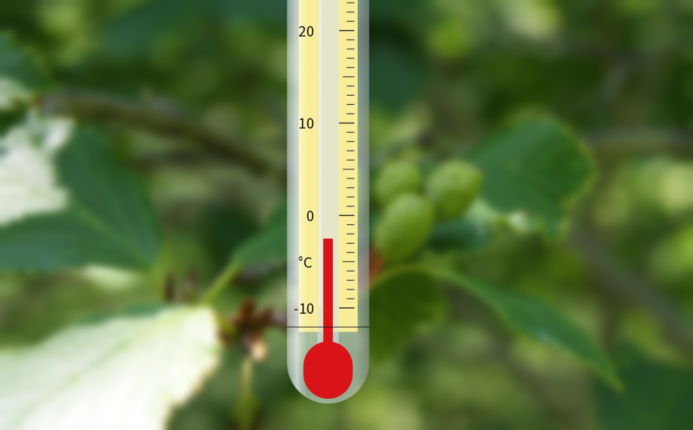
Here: -2.5 °C
